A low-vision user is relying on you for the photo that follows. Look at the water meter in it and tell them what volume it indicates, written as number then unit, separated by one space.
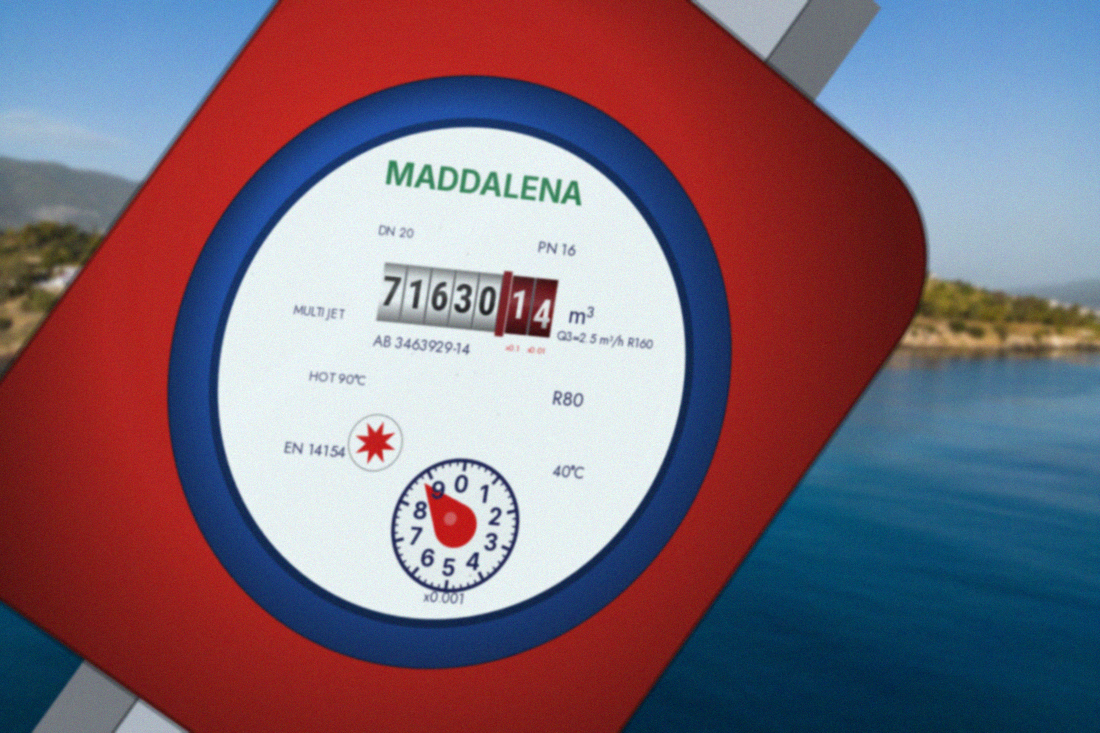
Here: 71630.138 m³
